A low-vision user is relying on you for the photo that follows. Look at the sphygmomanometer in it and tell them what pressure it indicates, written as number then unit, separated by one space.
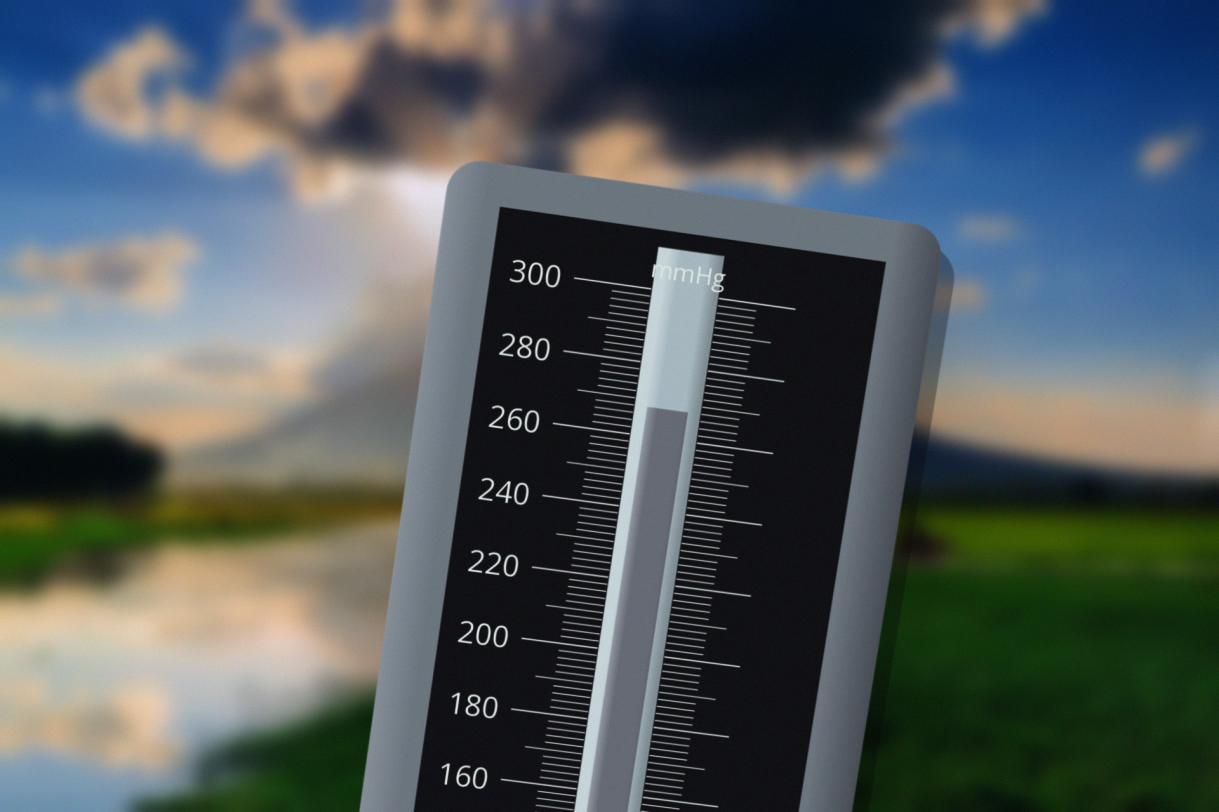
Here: 268 mmHg
